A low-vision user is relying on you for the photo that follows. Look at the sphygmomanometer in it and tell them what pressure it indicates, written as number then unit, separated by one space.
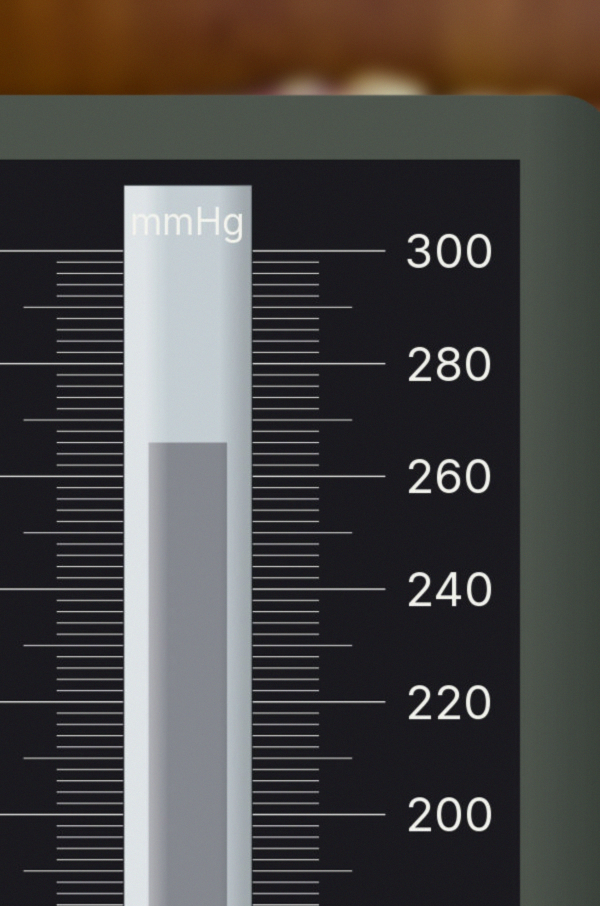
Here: 266 mmHg
